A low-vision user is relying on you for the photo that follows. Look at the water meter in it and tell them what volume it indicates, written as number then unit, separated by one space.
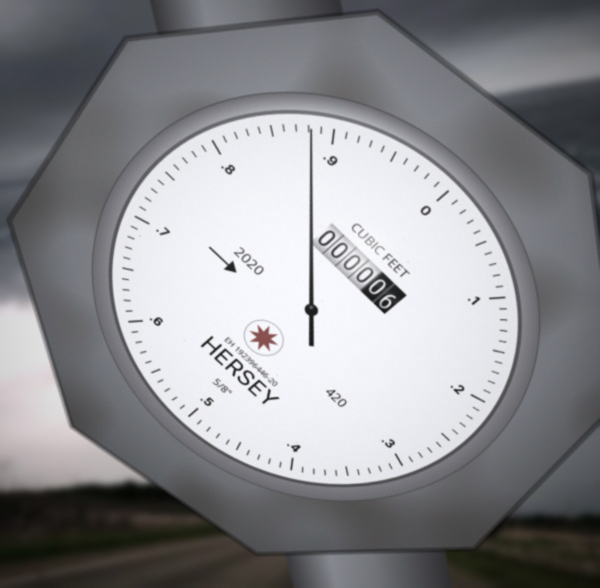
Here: 5.88 ft³
